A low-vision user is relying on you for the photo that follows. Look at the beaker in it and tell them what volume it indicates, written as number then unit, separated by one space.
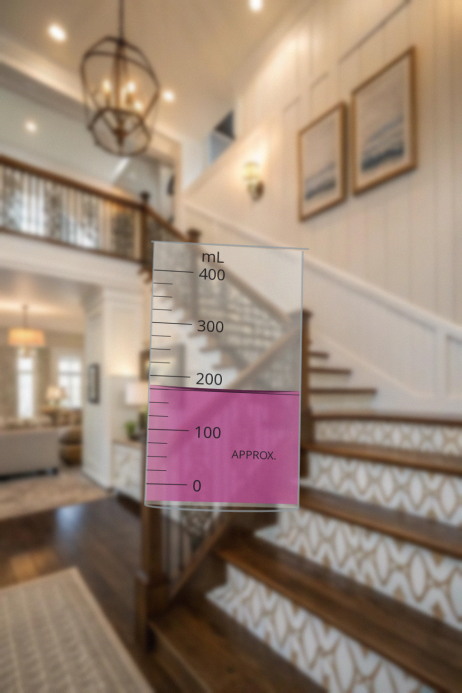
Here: 175 mL
